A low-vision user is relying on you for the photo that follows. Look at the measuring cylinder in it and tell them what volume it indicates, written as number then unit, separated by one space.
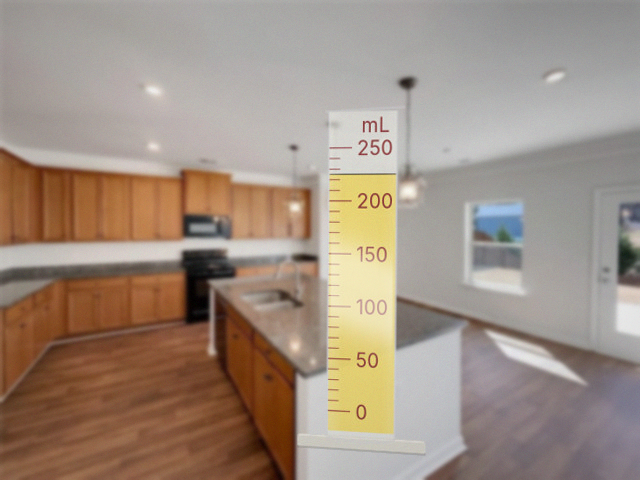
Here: 225 mL
